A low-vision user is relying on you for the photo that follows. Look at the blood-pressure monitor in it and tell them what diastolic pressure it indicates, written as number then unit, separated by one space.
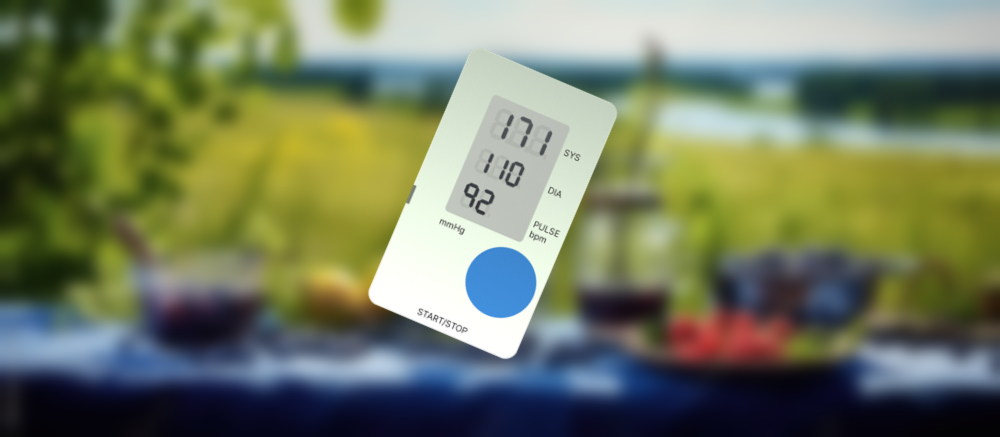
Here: 110 mmHg
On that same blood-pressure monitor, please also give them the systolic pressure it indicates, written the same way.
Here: 171 mmHg
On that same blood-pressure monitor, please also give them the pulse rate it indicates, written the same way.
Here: 92 bpm
